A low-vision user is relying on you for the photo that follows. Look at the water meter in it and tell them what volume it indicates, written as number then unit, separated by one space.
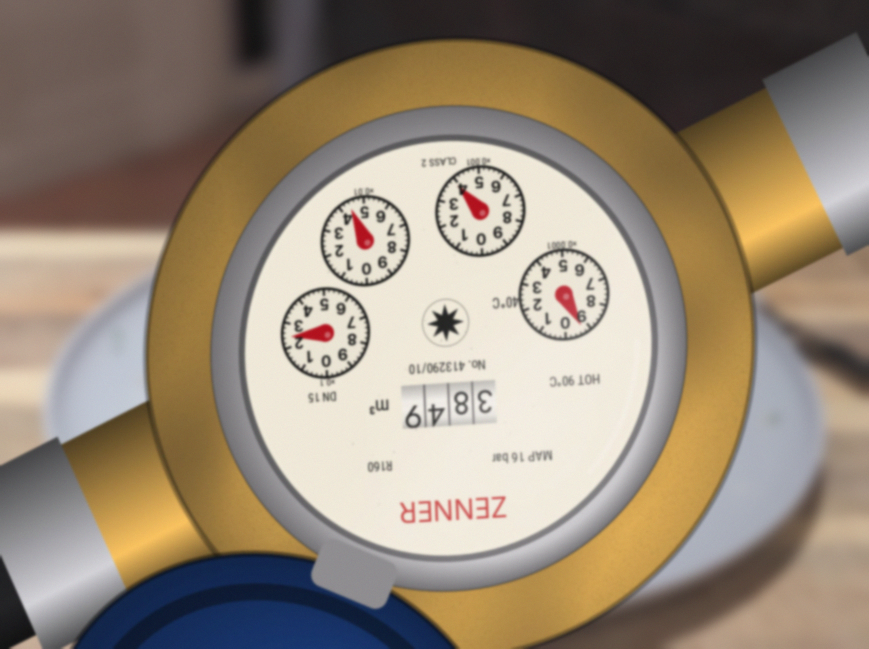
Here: 3849.2439 m³
